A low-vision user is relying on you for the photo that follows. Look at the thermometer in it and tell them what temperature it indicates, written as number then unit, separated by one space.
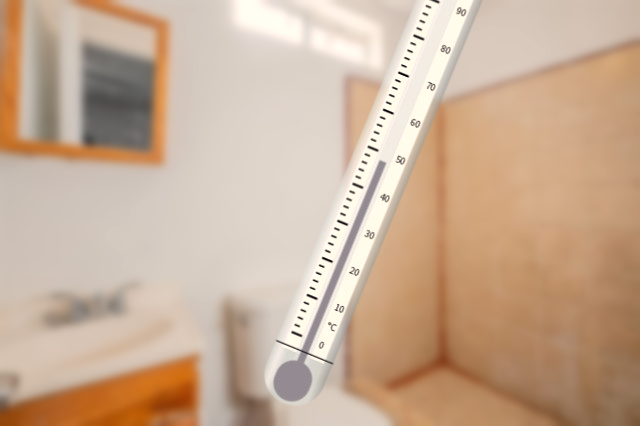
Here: 48 °C
